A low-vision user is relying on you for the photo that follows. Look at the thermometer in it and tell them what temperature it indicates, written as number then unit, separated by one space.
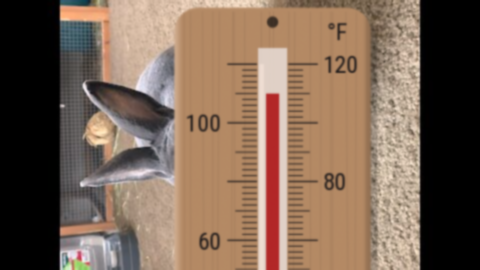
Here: 110 °F
